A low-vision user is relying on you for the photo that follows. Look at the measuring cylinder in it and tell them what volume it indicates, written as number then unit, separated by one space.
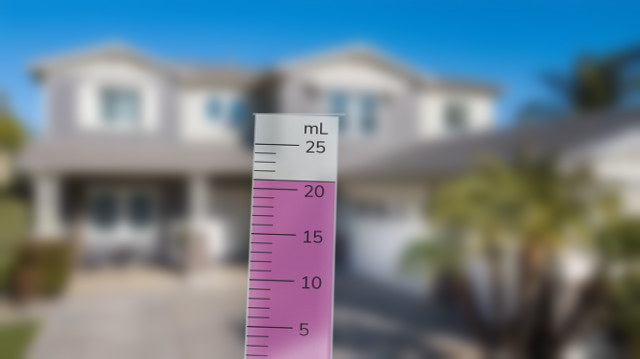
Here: 21 mL
